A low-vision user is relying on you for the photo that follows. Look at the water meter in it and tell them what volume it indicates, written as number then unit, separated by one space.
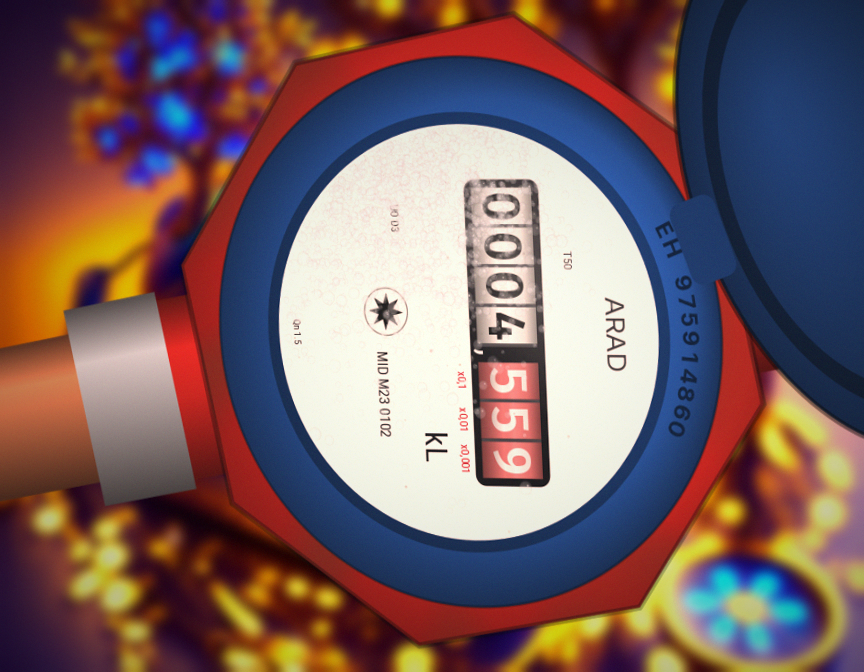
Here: 4.559 kL
